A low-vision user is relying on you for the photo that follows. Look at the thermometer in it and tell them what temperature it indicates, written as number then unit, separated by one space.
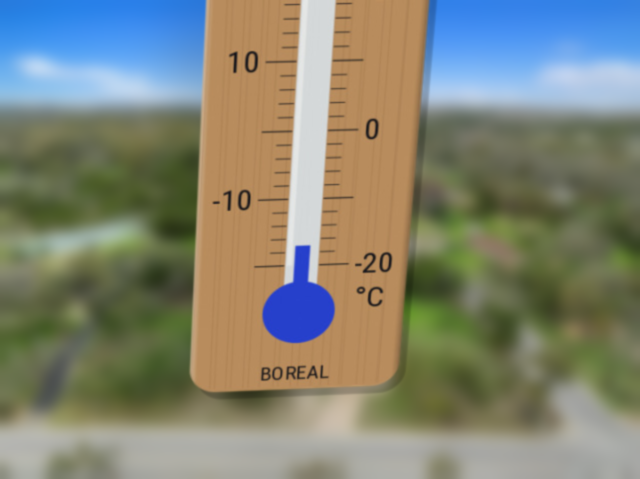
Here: -17 °C
